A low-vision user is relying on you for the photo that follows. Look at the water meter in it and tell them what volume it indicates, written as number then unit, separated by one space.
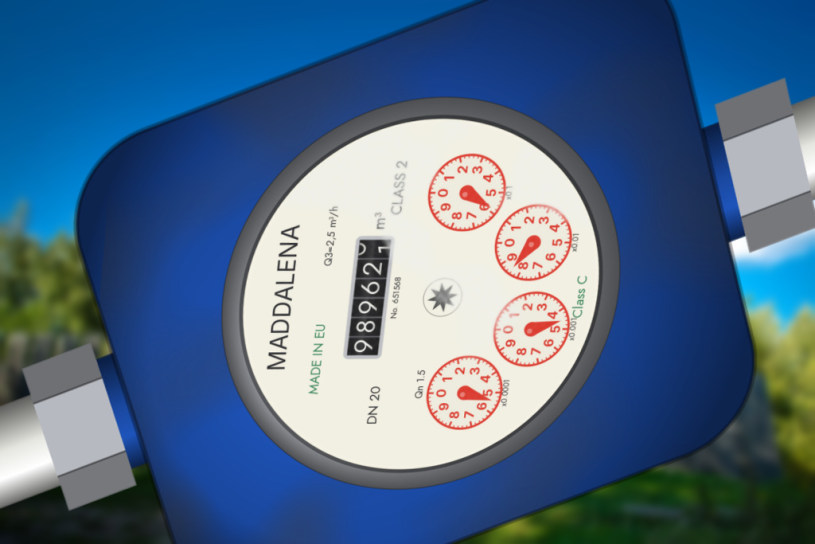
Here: 989620.5845 m³
